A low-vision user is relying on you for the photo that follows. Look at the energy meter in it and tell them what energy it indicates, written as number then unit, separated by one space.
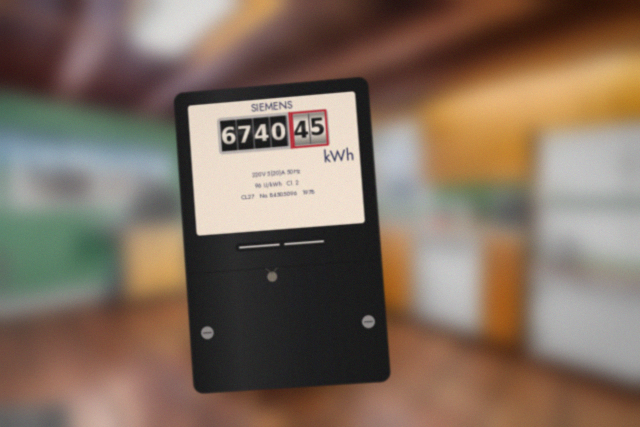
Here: 6740.45 kWh
